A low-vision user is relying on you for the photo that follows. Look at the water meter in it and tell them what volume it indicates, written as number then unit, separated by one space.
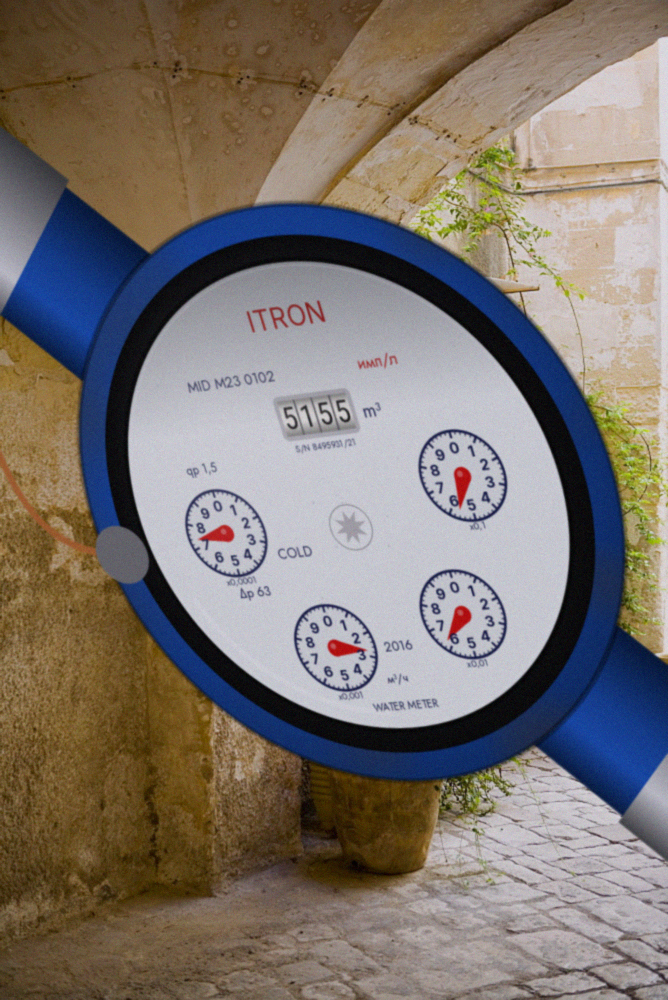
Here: 5155.5627 m³
